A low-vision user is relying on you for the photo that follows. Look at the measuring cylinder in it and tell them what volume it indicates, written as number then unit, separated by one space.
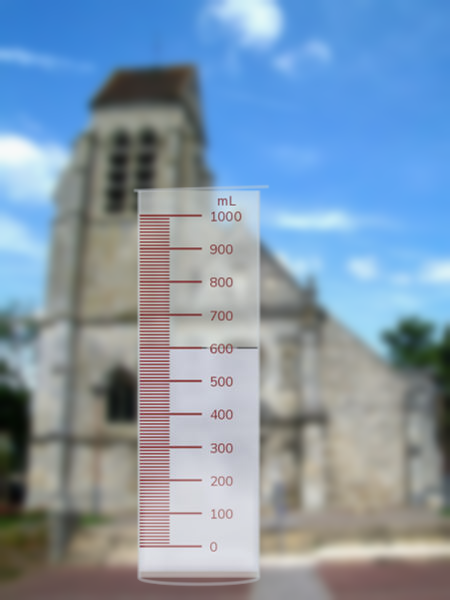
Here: 600 mL
